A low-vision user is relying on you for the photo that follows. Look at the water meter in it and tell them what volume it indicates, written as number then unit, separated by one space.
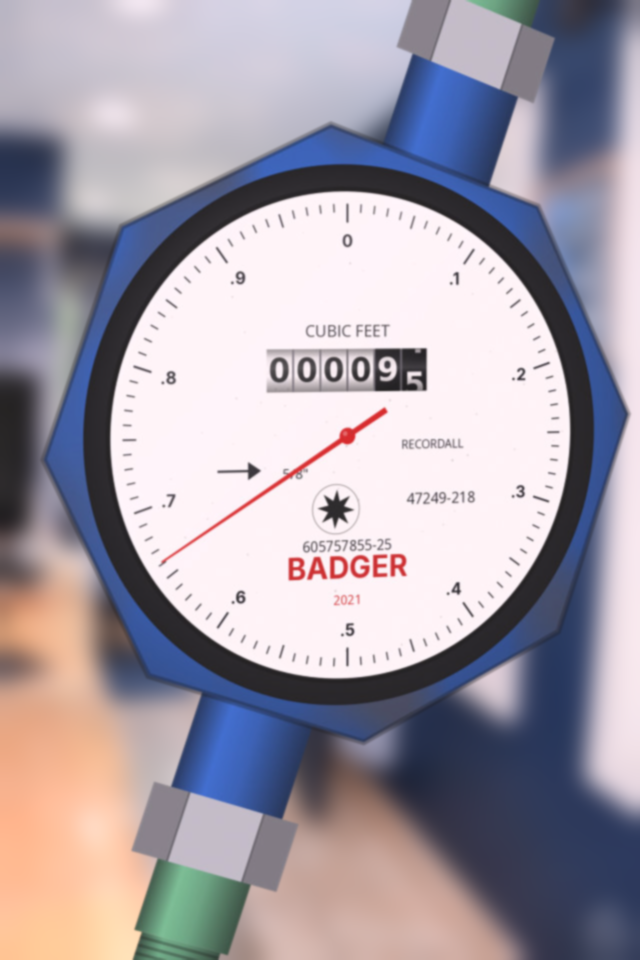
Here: 94.66 ft³
